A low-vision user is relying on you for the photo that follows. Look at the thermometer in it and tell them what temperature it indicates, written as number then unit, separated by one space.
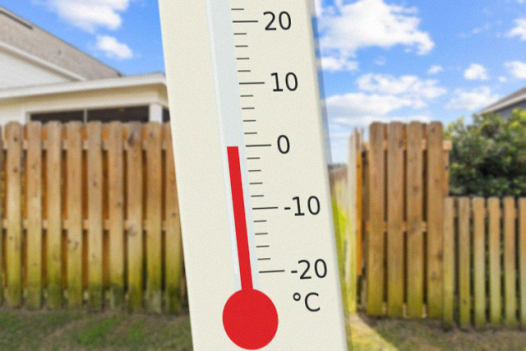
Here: 0 °C
